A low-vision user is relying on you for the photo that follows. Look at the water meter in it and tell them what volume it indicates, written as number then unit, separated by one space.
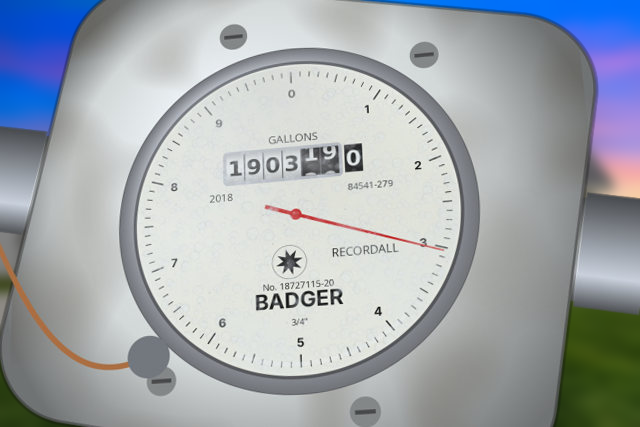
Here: 1903193.0 gal
